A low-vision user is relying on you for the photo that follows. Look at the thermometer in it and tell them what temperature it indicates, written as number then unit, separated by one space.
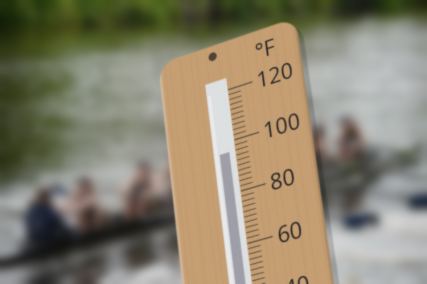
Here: 96 °F
